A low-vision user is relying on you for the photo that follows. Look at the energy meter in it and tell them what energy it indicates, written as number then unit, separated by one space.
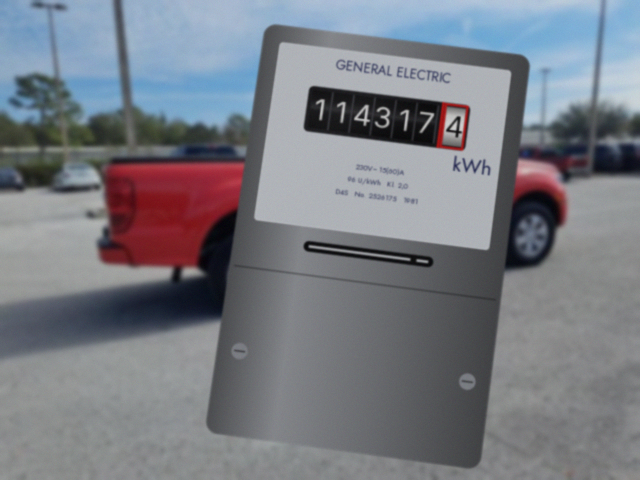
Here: 114317.4 kWh
